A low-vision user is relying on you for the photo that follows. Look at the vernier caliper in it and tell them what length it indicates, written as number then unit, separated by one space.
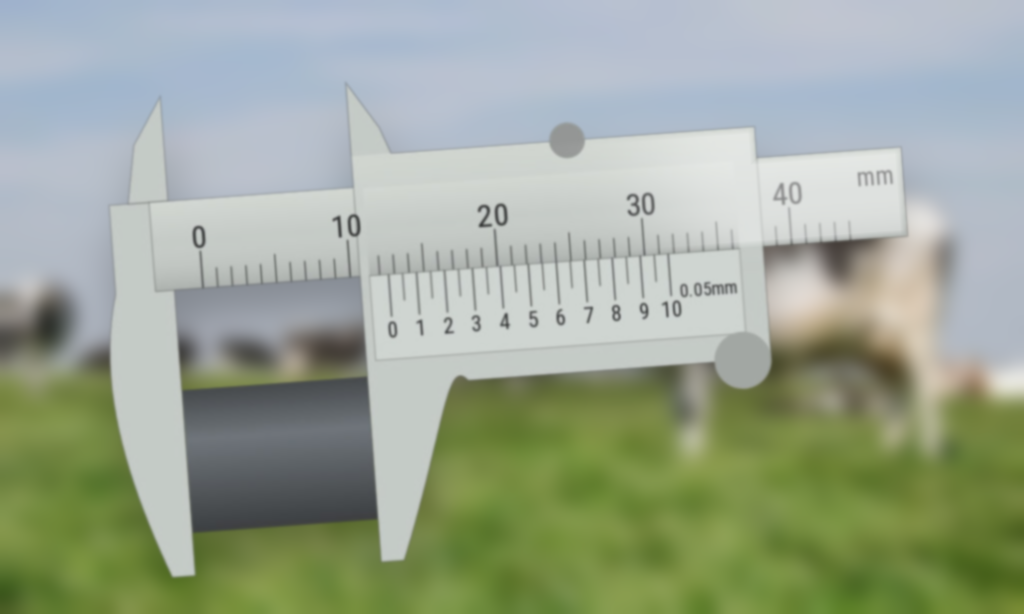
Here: 12.6 mm
